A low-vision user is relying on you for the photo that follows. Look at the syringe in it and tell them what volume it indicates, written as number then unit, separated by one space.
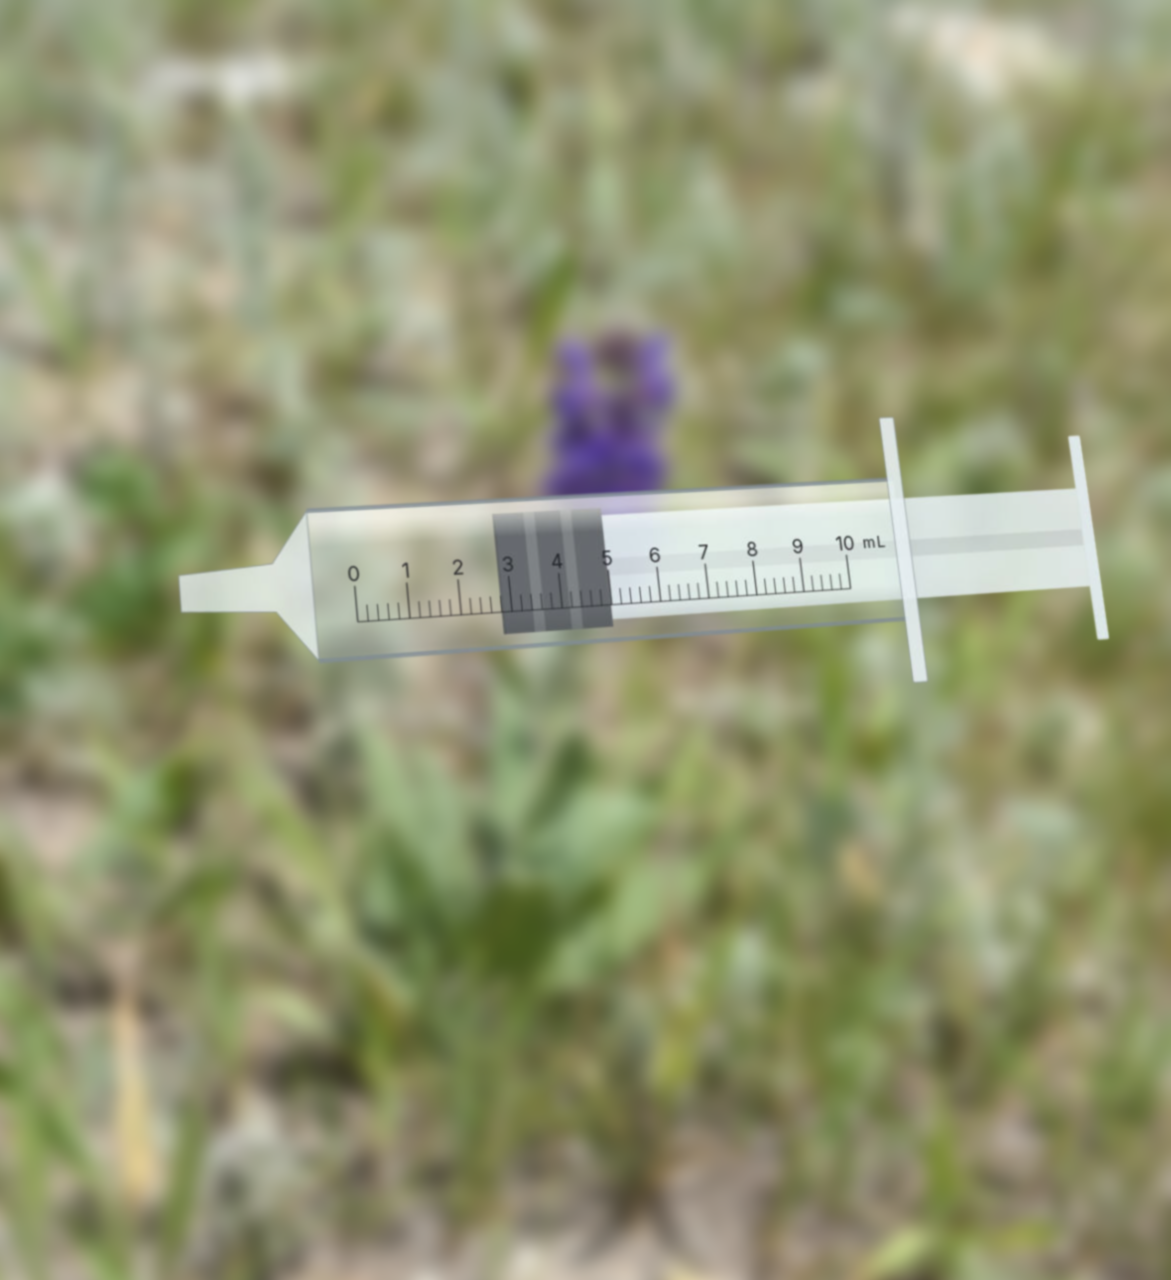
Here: 2.8 mL
